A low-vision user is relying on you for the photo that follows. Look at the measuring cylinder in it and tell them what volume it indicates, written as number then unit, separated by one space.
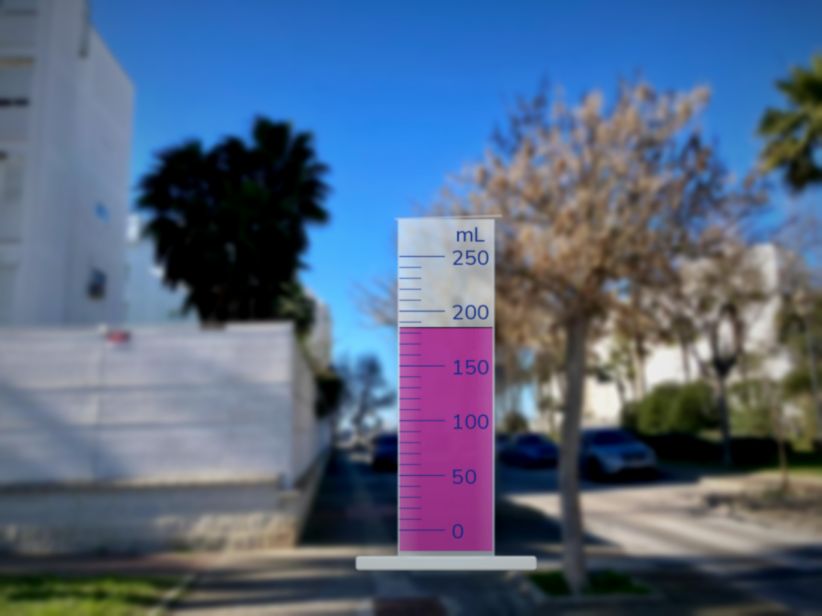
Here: 185 mL
